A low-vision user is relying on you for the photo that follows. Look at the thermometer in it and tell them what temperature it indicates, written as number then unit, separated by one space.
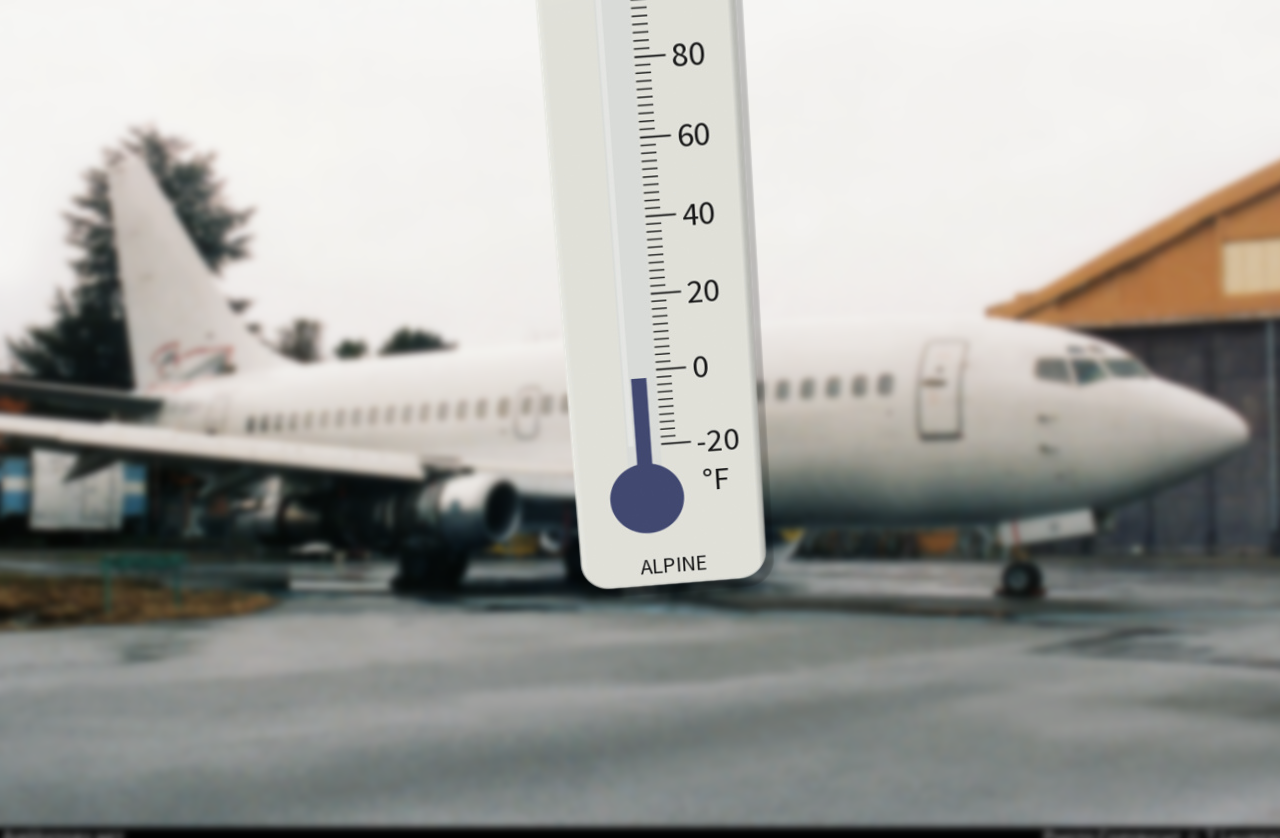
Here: -2 °F
